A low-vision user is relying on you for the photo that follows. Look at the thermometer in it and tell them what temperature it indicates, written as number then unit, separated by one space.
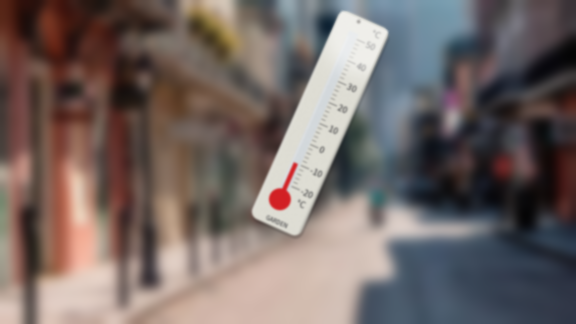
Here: -10 °C
